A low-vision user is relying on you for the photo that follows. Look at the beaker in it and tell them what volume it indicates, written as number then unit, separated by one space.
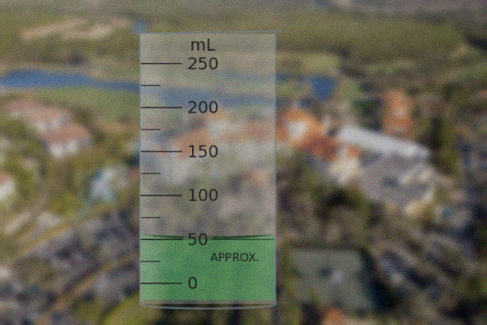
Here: 50 mL
